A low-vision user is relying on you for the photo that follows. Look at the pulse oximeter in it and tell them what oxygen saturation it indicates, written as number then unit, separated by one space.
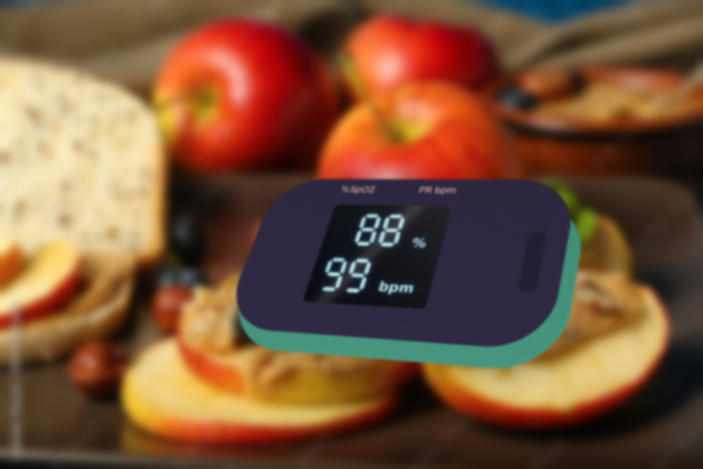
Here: 88 %
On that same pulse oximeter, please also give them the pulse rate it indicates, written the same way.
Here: 99 bpm
